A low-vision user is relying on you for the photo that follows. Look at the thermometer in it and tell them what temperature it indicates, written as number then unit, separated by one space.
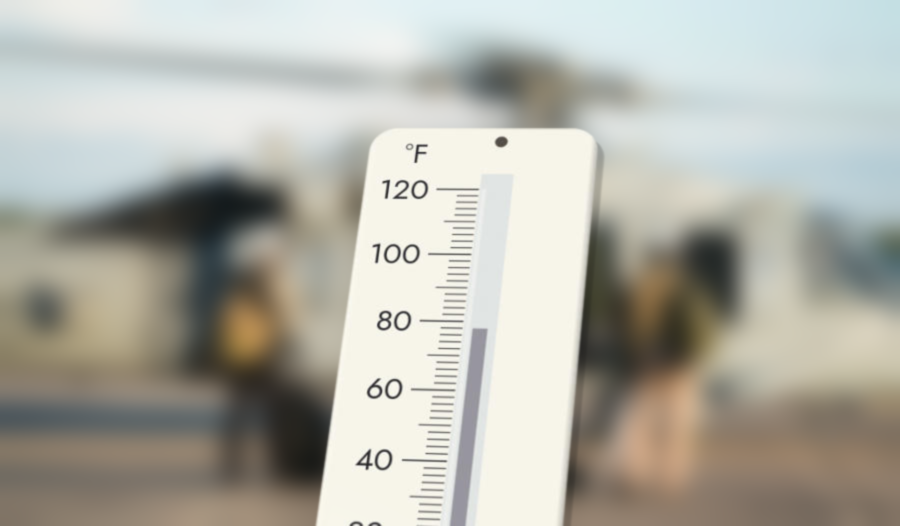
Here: 78 °F
